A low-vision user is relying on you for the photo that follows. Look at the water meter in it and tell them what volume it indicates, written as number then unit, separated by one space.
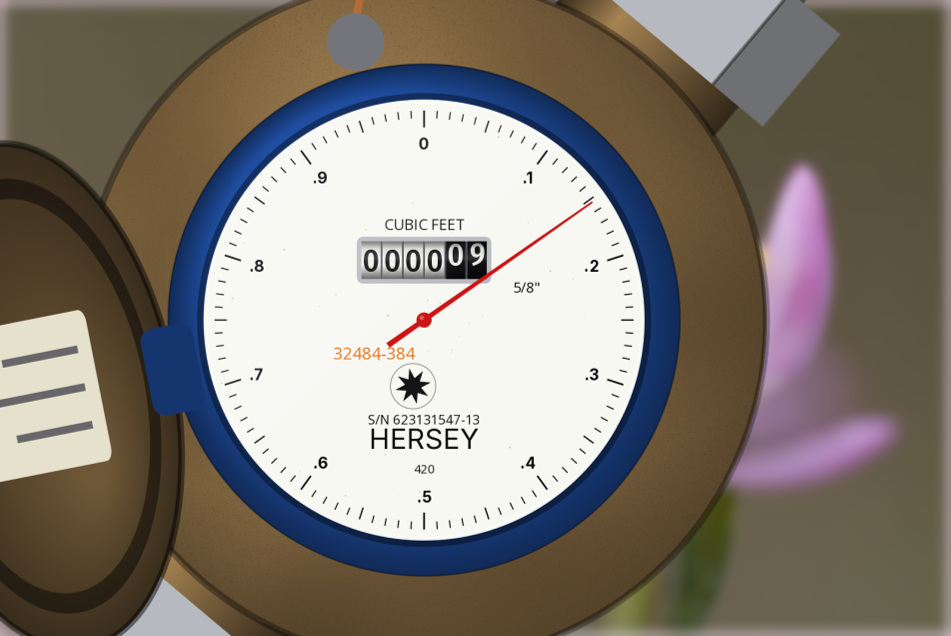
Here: 9.15 ft³
